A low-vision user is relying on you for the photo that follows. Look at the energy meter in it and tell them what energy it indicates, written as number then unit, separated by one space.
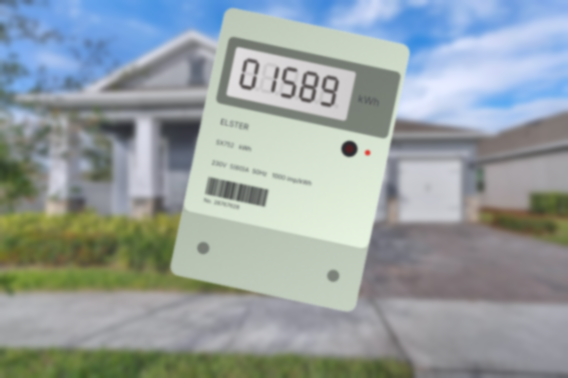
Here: 1589 kWh
